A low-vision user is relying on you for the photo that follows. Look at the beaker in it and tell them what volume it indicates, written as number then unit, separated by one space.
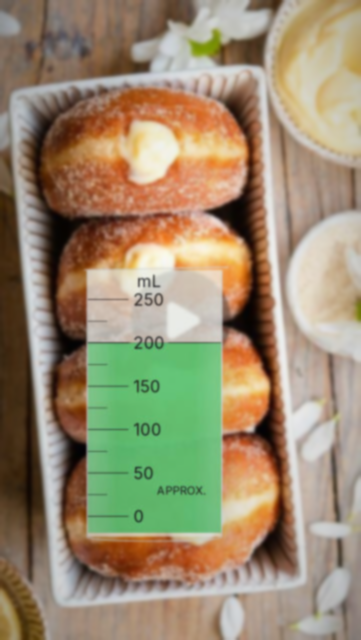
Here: 200 mL
